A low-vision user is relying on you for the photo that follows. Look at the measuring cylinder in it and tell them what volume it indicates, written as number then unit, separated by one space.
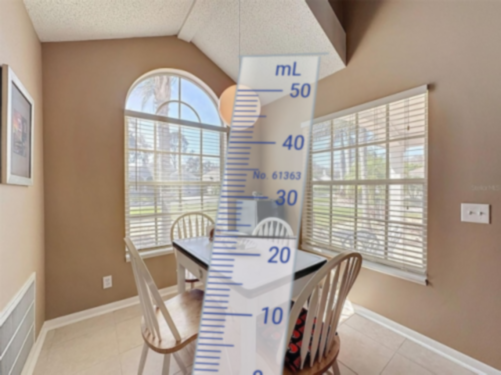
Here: 23 mL
